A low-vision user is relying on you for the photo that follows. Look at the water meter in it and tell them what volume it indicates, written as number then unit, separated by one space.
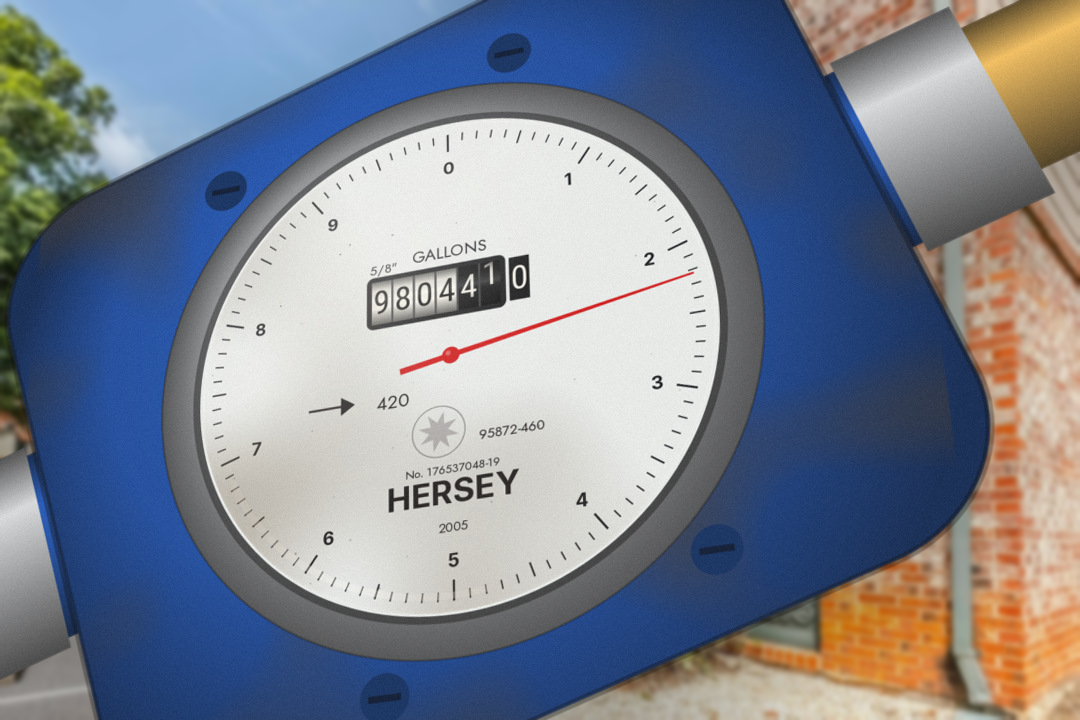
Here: 9804412.2 gal
